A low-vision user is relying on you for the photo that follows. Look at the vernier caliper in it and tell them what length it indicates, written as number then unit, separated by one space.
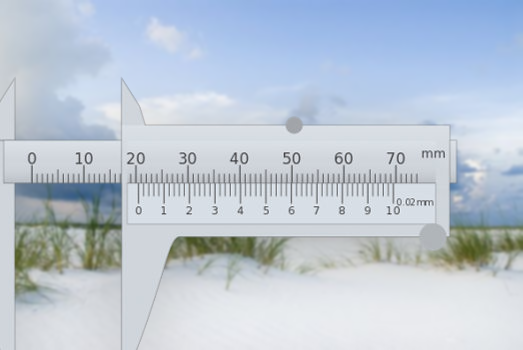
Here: 20.5 mm
